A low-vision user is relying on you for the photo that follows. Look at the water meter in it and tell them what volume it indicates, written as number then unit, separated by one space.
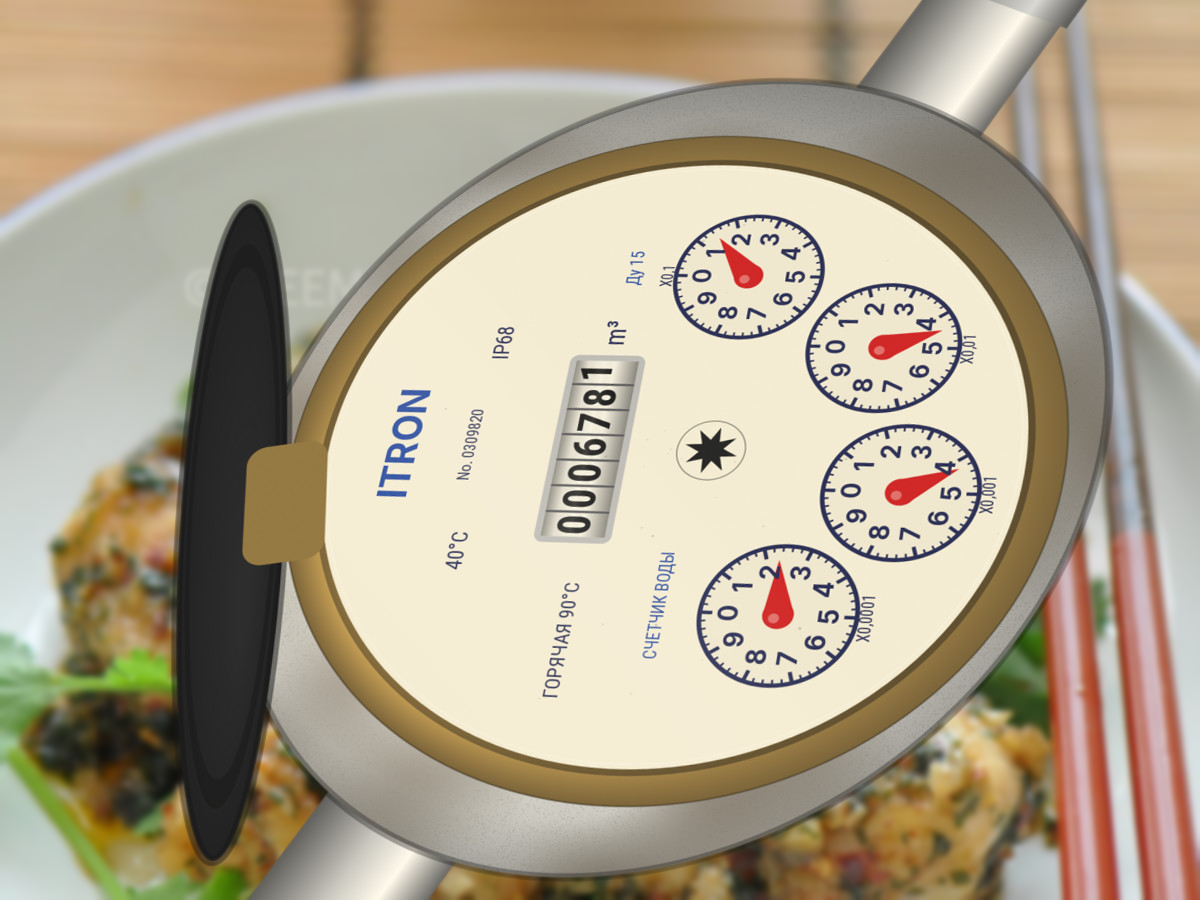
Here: 6781.1442 m³
